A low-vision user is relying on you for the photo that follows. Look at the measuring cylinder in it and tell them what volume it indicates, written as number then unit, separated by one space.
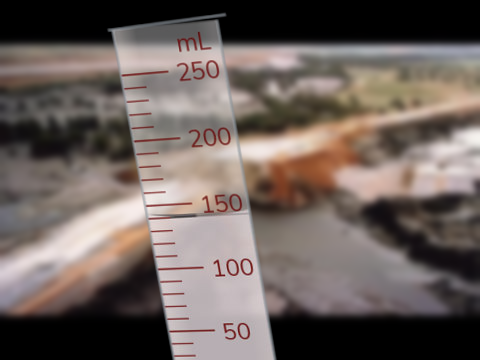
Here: 140 mL
